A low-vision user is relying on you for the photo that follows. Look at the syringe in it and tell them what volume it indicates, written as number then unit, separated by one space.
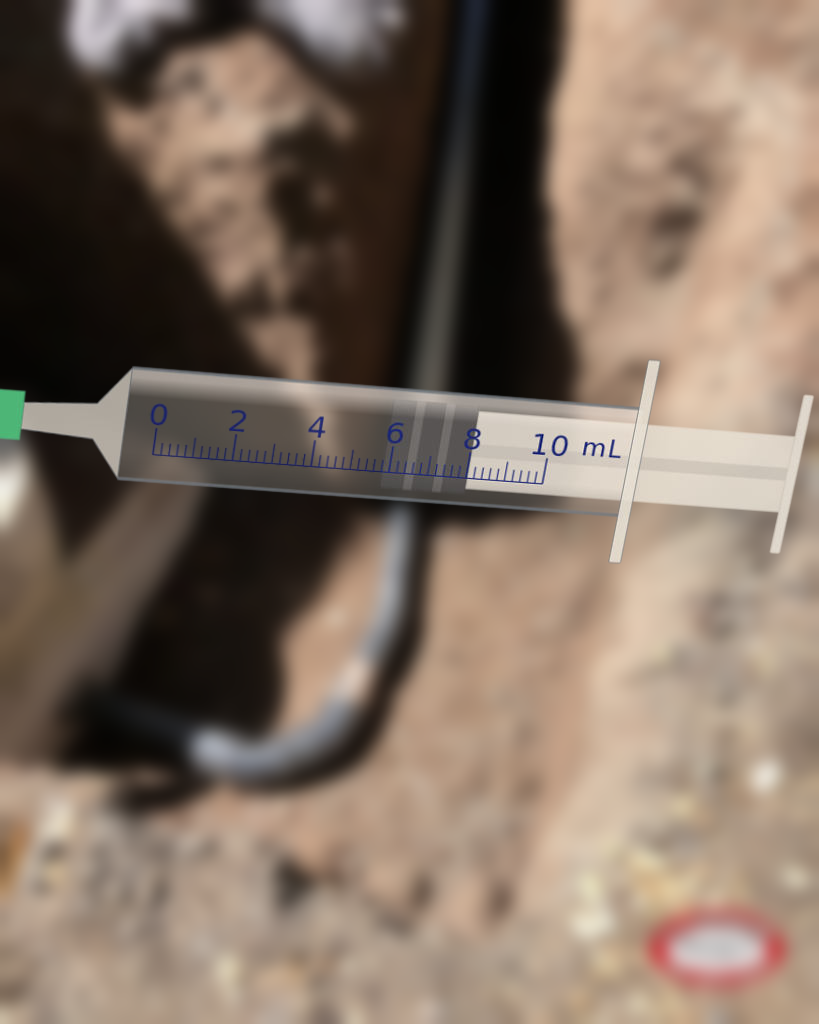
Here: 5.8 mL
